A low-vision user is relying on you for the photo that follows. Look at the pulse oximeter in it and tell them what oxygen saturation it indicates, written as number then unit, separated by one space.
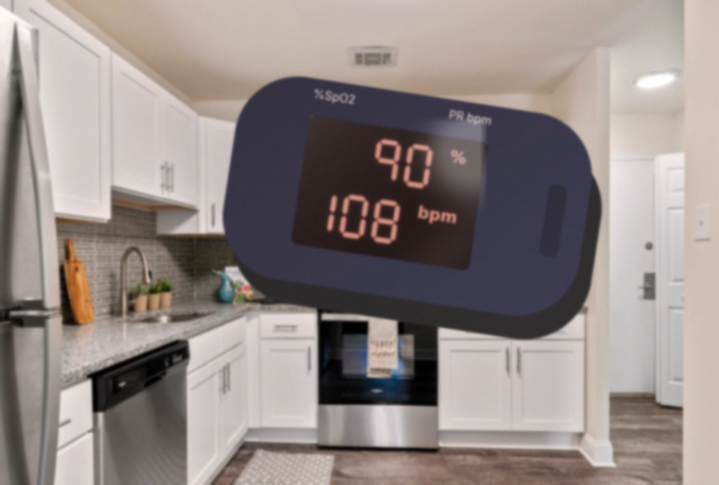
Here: 90 %
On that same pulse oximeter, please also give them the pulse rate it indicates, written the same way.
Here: 108 bpm
